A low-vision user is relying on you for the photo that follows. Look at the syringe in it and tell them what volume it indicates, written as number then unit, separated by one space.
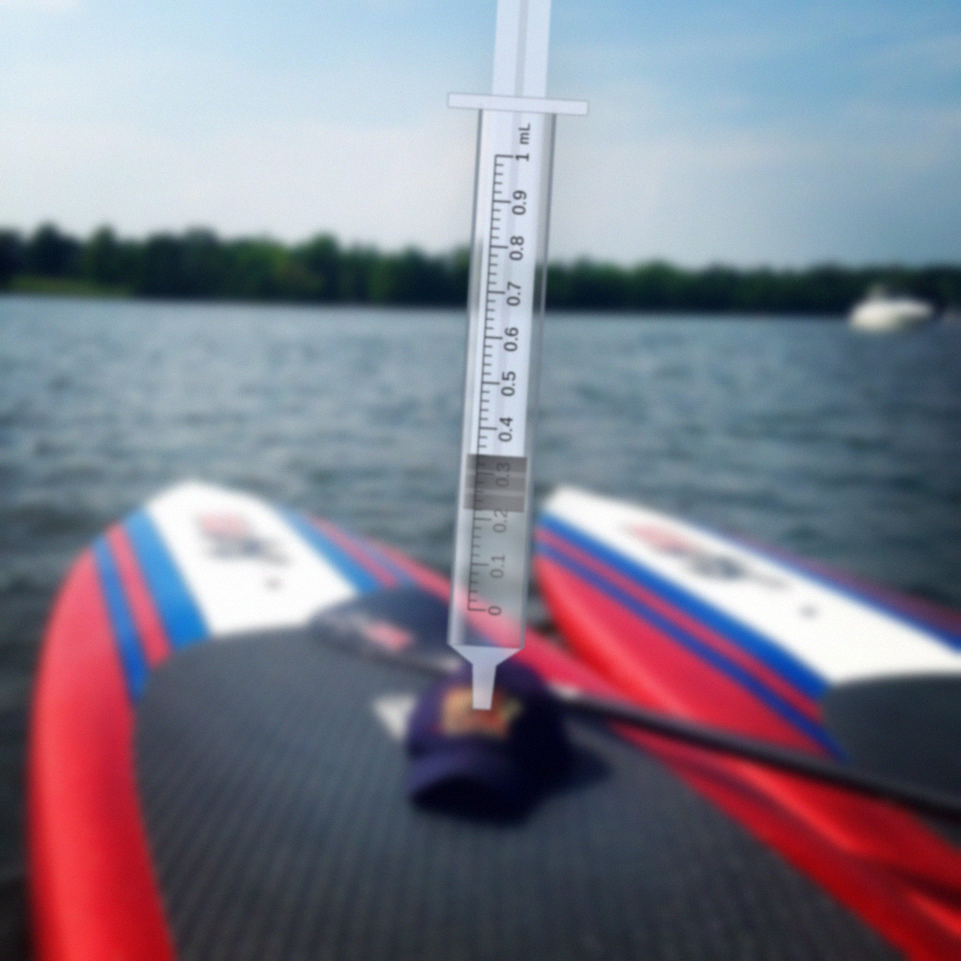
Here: 0.22 mL
